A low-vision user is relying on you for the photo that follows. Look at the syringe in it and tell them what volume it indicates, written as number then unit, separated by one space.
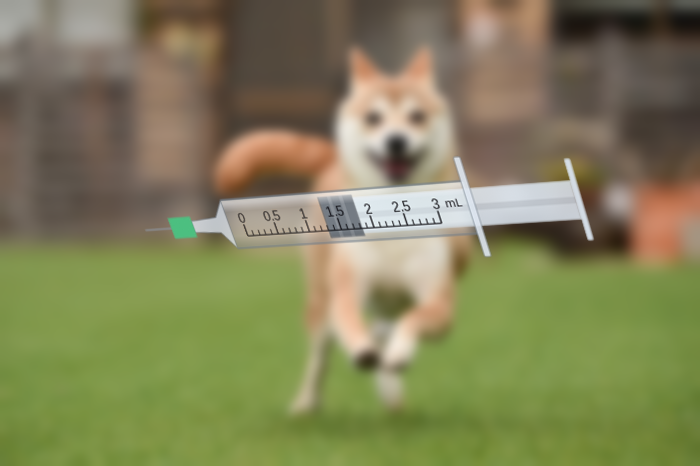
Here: 1.3 mL
